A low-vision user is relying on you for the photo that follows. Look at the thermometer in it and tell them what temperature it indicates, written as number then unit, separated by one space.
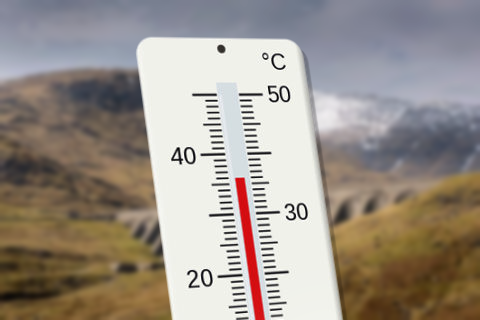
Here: 36 °C
